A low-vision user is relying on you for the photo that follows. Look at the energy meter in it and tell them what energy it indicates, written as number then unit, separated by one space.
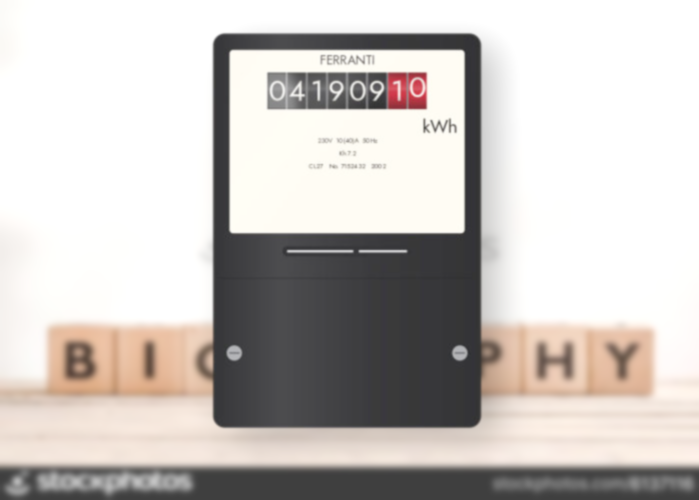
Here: 41909.10 kWh
